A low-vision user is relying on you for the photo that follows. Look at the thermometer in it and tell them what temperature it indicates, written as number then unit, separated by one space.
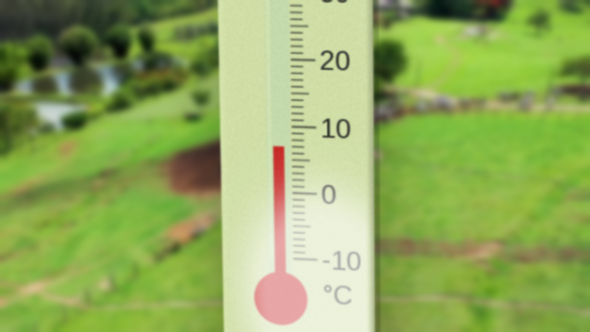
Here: 7 °C
